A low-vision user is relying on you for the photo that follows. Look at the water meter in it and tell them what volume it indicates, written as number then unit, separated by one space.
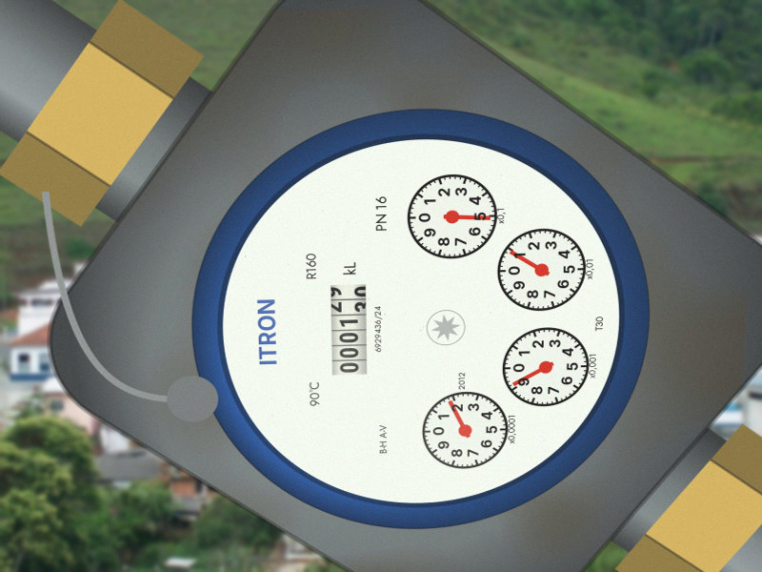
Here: 129.5091 kL
